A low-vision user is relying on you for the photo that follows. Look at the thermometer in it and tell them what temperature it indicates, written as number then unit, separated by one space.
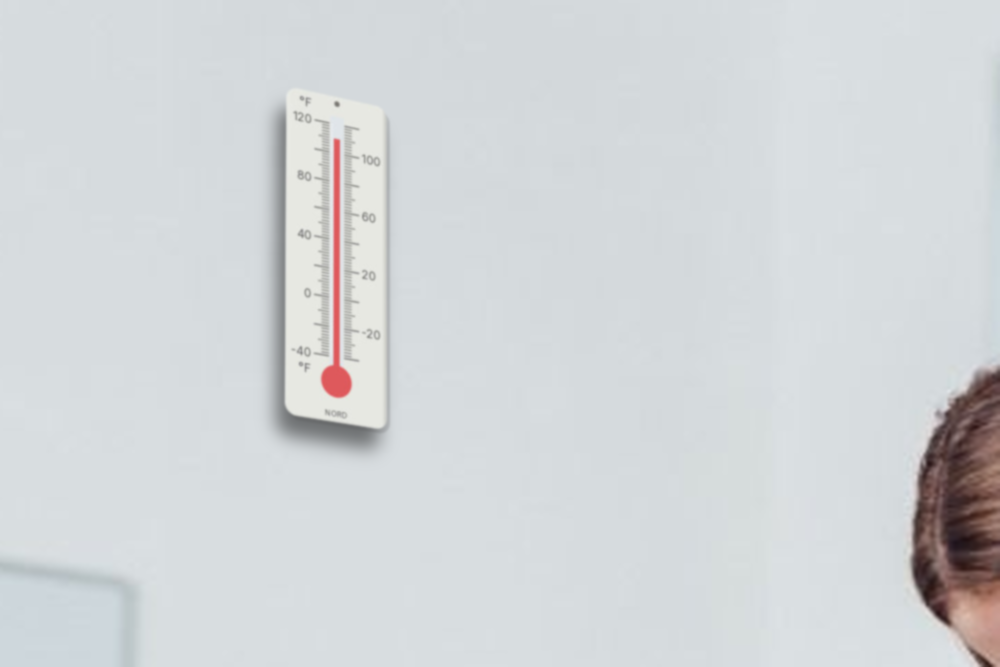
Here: 110 °F
